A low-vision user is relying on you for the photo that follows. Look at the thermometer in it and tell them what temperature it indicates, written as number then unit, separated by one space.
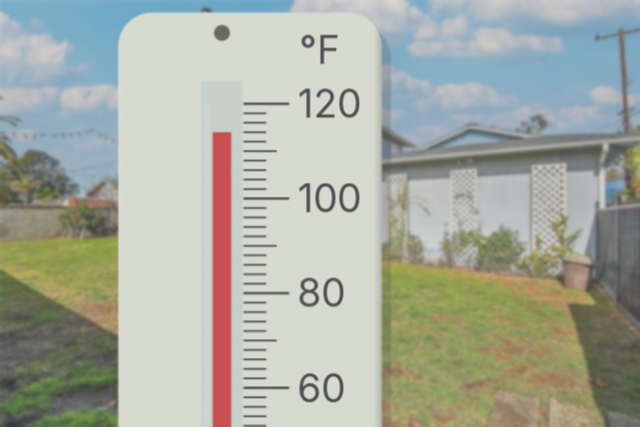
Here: 114 °F
